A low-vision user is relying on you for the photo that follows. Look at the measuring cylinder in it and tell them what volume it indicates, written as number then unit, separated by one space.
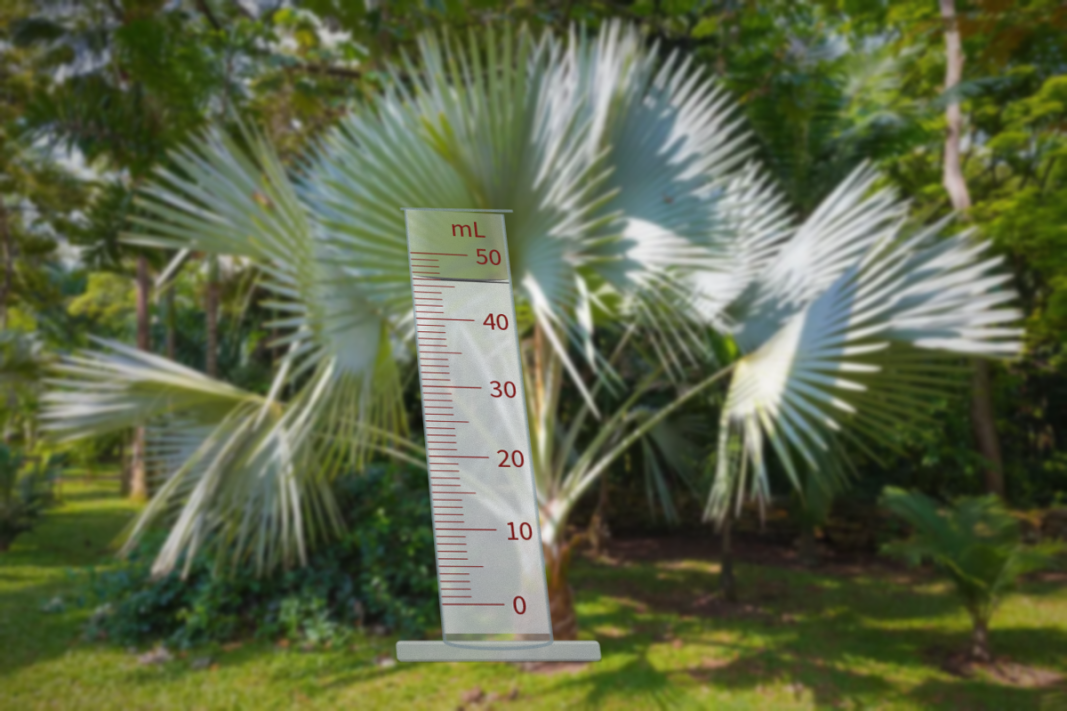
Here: 46 mL
